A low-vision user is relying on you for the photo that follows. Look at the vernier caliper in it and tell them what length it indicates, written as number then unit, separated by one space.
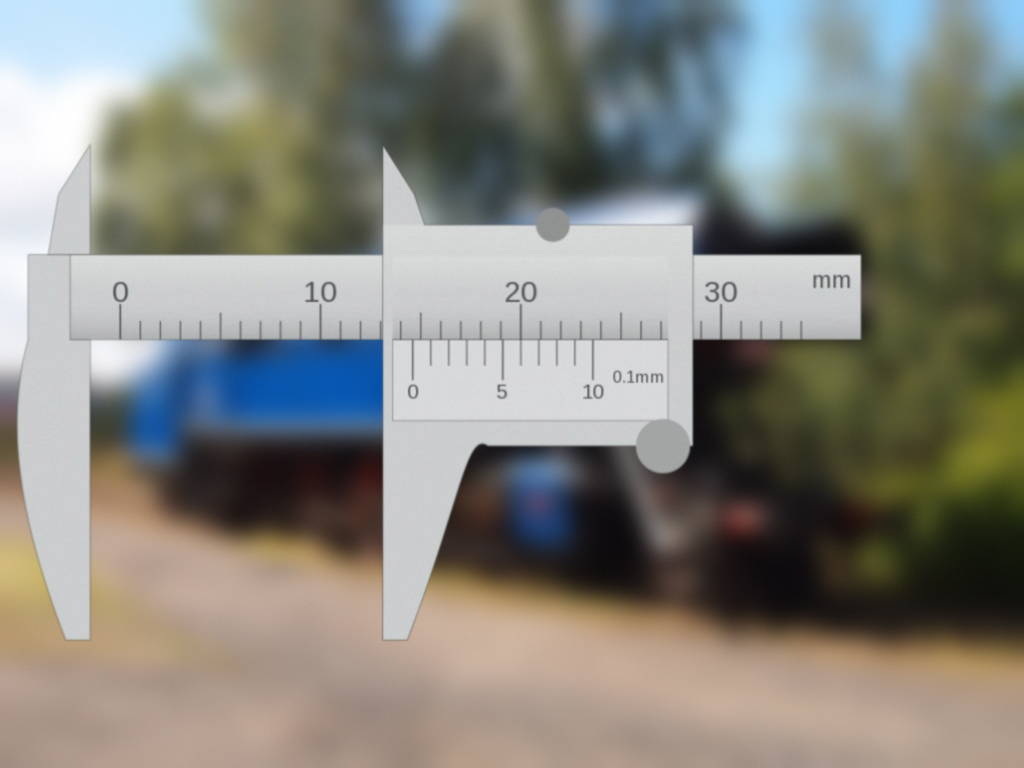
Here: 14.6 mm
